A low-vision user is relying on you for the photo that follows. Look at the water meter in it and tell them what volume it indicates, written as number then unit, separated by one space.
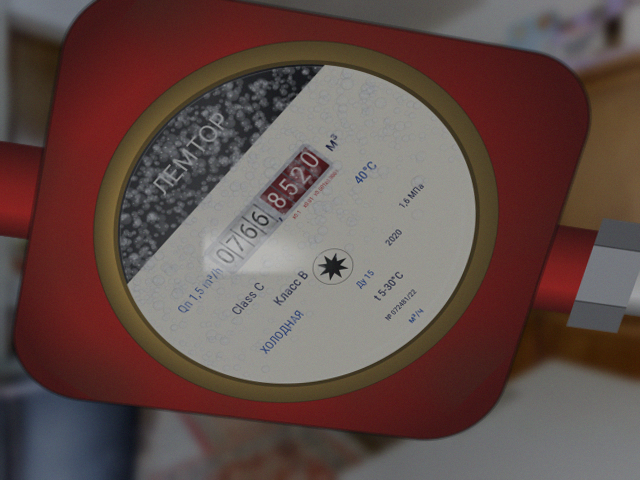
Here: 766.8520 m³
